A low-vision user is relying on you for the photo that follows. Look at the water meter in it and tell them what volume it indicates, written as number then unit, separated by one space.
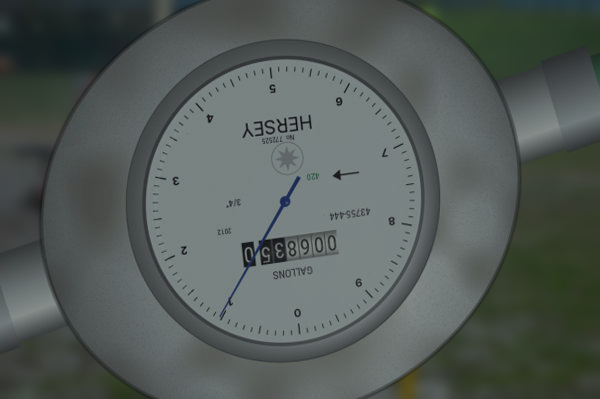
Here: 68351.0 gal
